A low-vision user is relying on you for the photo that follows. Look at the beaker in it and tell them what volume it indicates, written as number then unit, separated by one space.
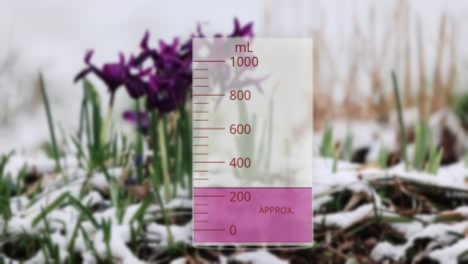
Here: 250 mL
